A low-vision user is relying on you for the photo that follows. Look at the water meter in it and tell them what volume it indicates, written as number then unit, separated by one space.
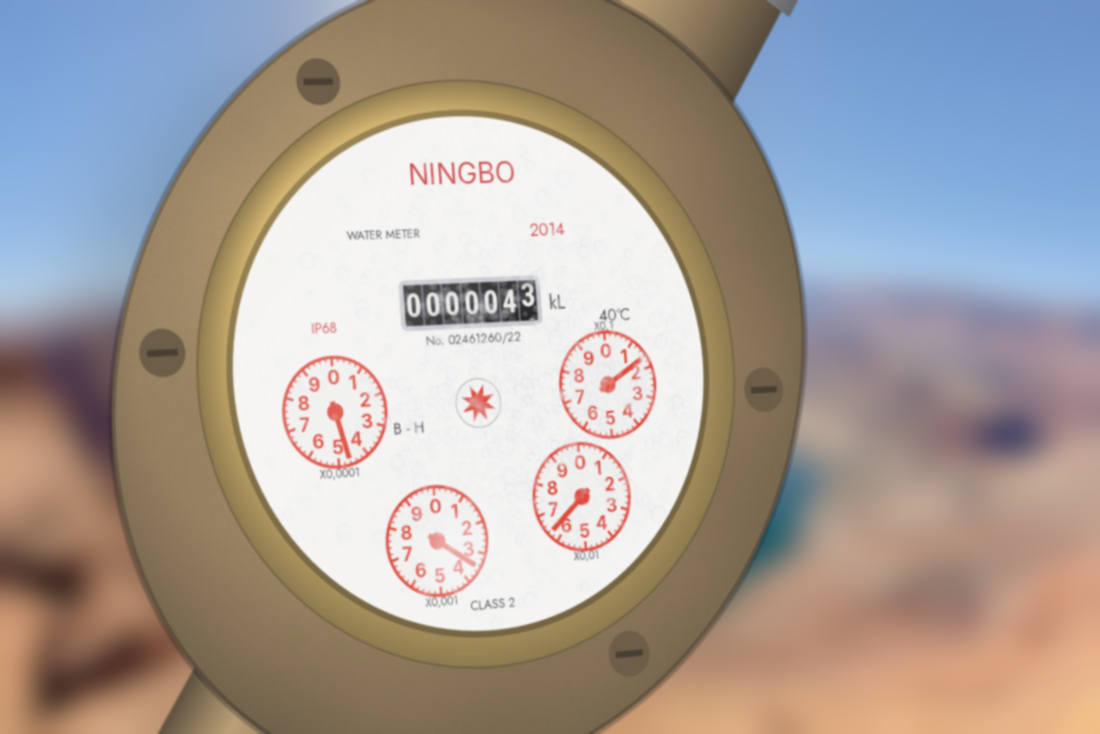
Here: 43.1634 kL
